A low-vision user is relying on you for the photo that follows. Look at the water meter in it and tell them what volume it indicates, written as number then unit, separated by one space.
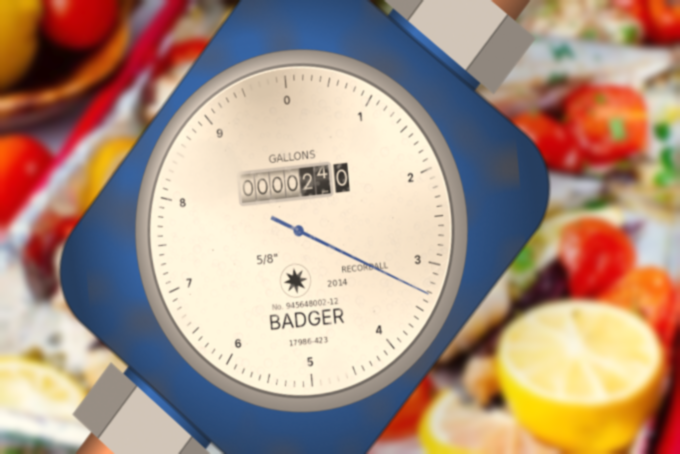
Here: 243.3 gal
